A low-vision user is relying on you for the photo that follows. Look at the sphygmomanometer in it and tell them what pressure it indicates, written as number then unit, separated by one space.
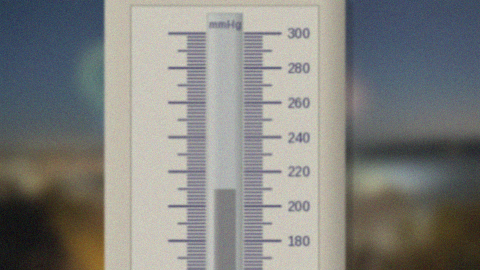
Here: 210 mmHg
